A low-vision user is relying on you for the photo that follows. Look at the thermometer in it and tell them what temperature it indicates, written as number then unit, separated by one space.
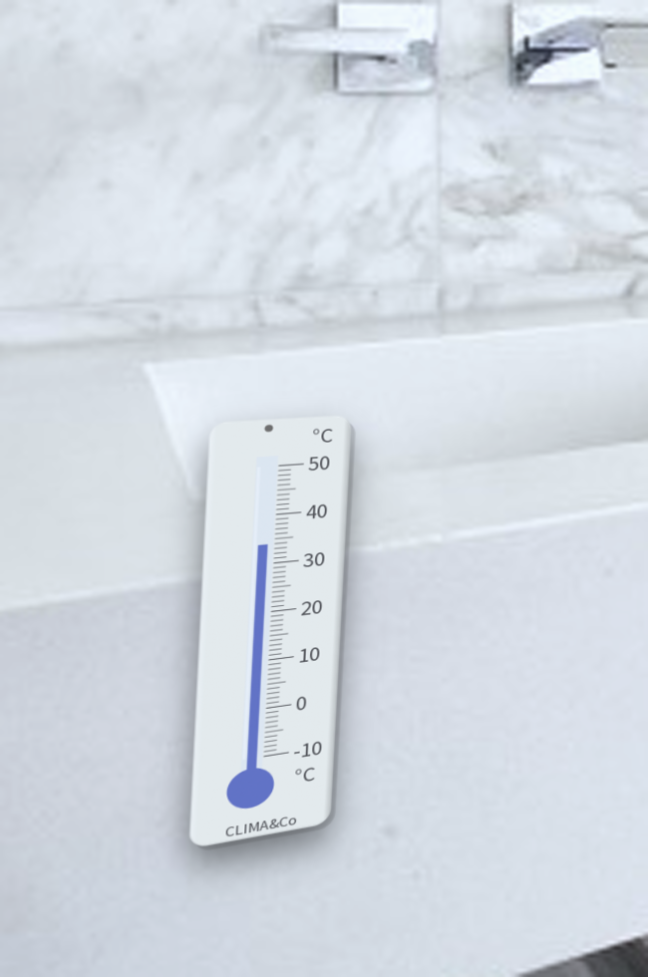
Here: 34 °C
